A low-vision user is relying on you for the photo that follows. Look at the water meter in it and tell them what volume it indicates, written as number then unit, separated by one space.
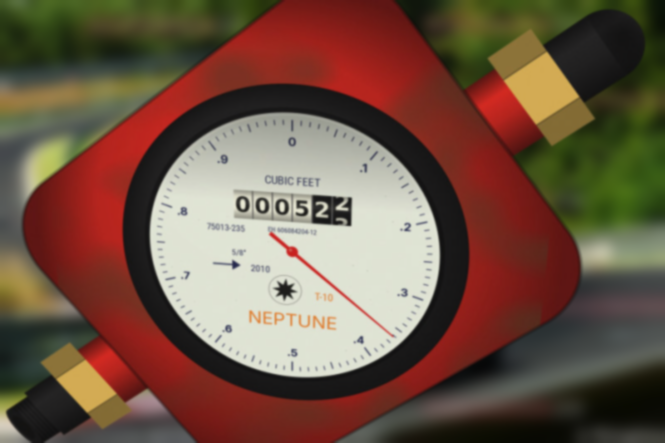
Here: 522.36 ft³
